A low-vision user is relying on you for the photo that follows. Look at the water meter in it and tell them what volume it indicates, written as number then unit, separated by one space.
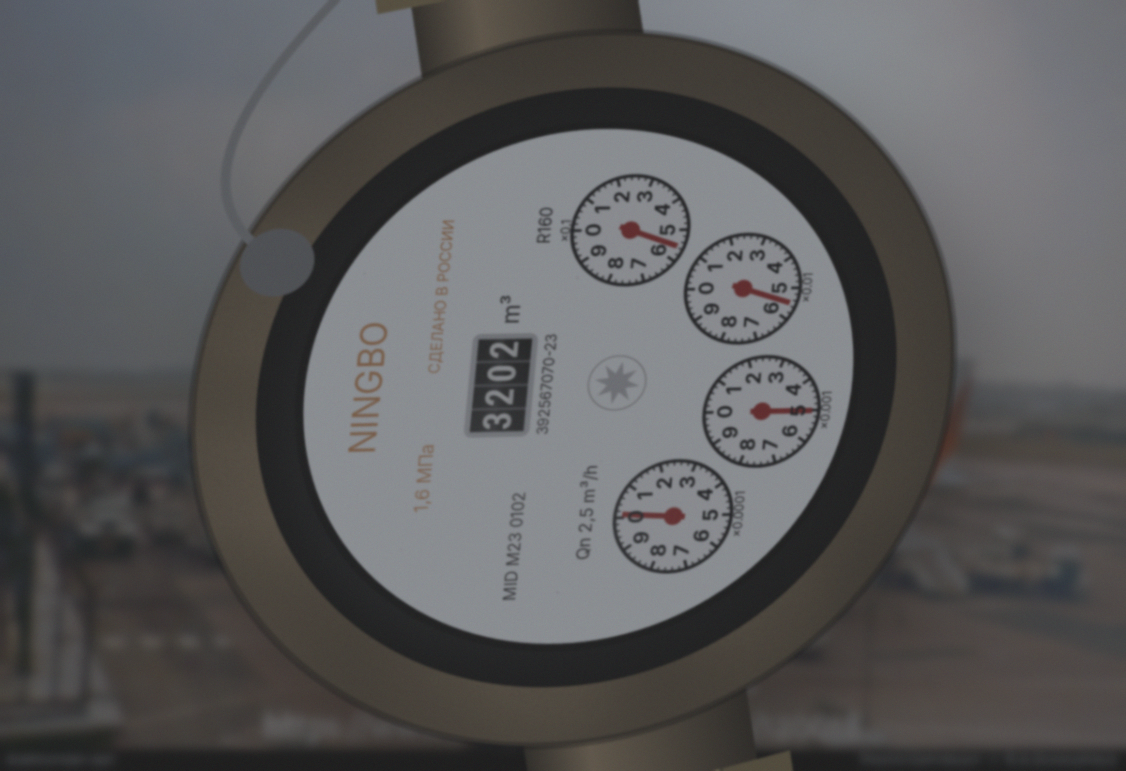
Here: 3202.5550 m³
